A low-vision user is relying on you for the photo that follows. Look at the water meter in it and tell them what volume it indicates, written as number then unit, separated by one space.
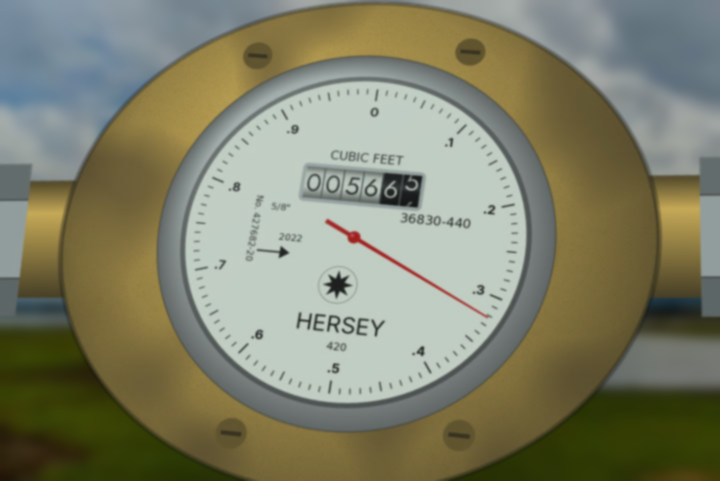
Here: 5665.32 ft³
